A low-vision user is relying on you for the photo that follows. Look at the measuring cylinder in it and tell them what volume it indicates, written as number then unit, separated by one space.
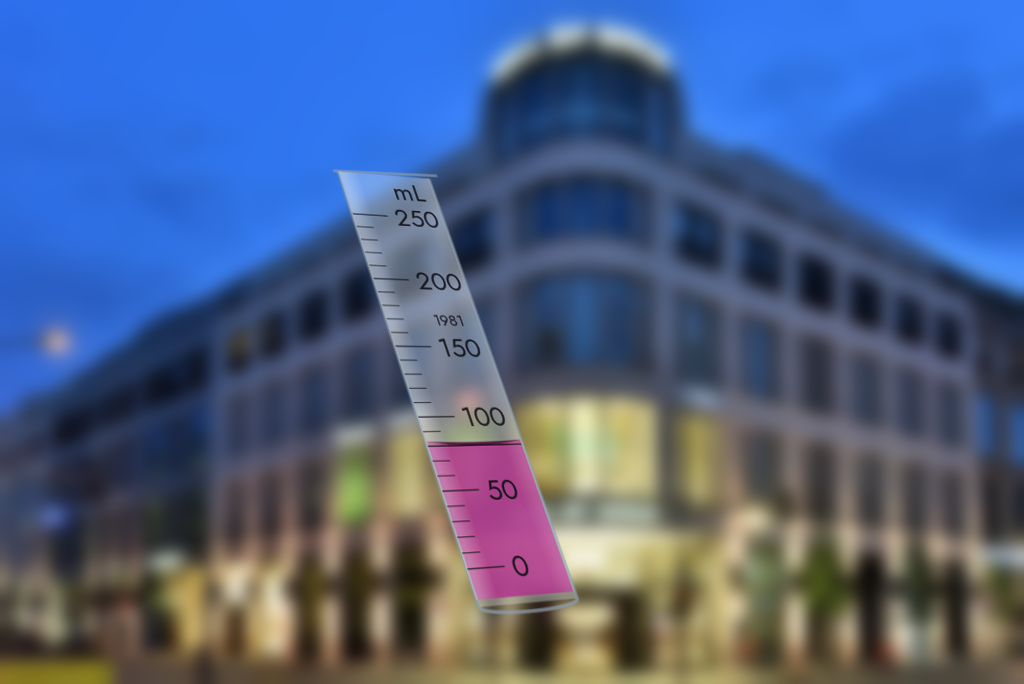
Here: 80 mL
